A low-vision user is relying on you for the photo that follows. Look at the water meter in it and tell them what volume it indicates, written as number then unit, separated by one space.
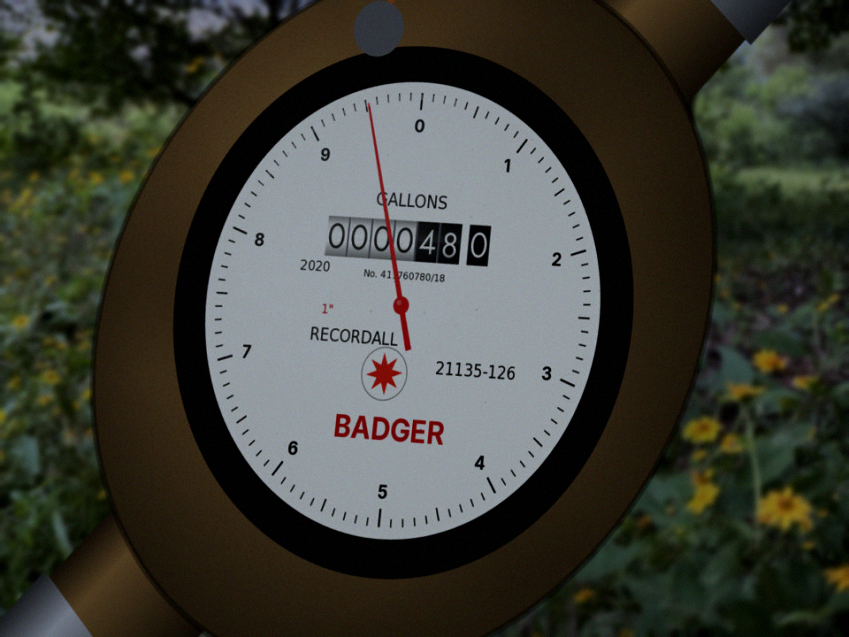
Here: 479.5 gal
